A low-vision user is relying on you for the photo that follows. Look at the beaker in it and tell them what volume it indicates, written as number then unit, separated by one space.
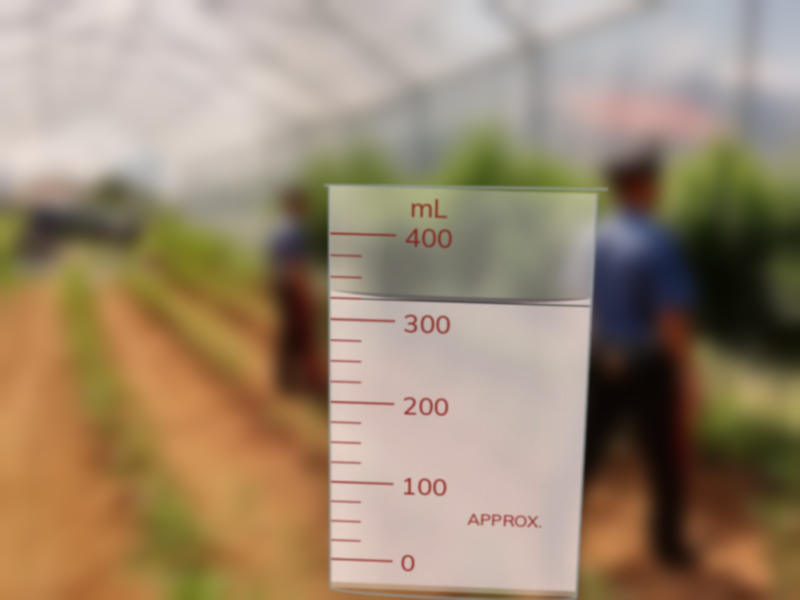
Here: 325 mL
